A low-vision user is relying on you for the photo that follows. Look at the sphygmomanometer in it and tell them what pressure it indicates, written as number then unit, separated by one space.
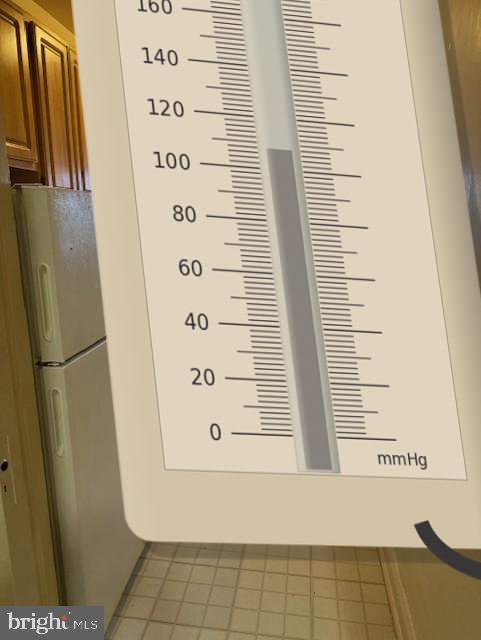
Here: 108 mmHg
